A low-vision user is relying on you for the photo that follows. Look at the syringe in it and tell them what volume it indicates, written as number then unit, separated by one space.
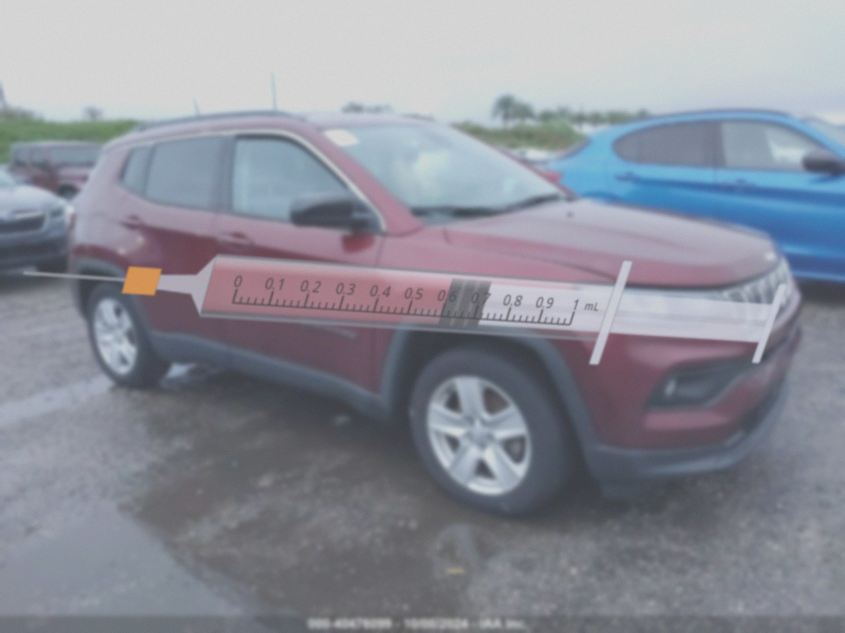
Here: 0.6 mL
